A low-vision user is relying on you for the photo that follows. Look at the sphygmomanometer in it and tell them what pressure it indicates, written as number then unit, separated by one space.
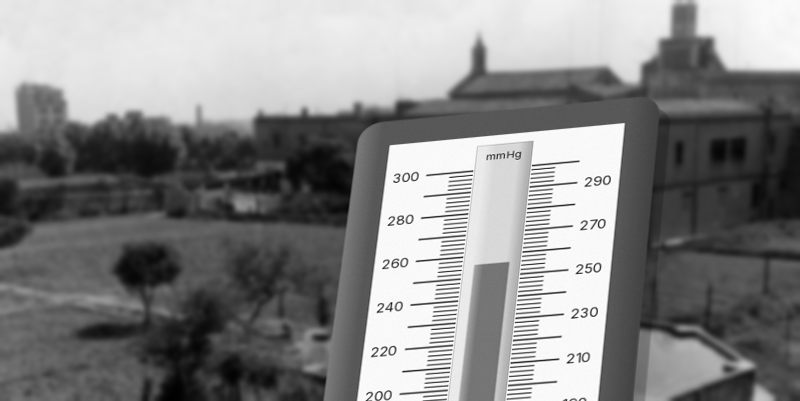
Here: 256 mmHg
